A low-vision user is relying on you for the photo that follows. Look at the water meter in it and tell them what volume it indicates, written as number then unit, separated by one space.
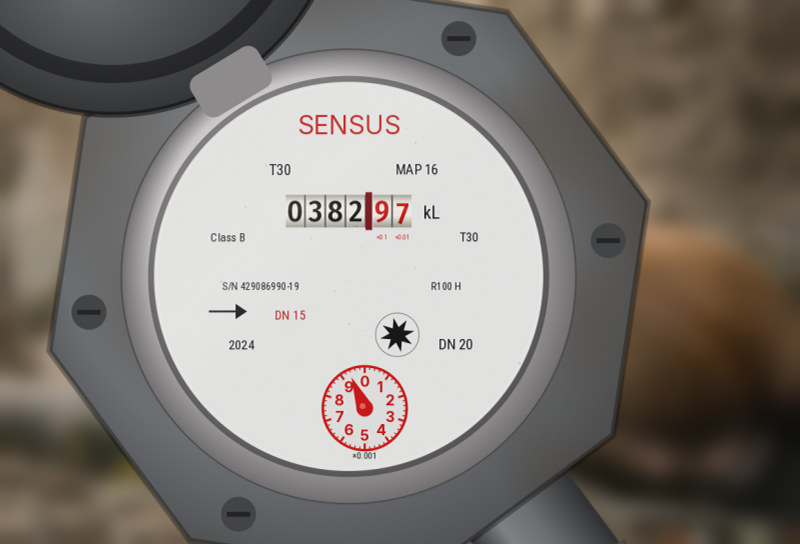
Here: 382.969 kL
